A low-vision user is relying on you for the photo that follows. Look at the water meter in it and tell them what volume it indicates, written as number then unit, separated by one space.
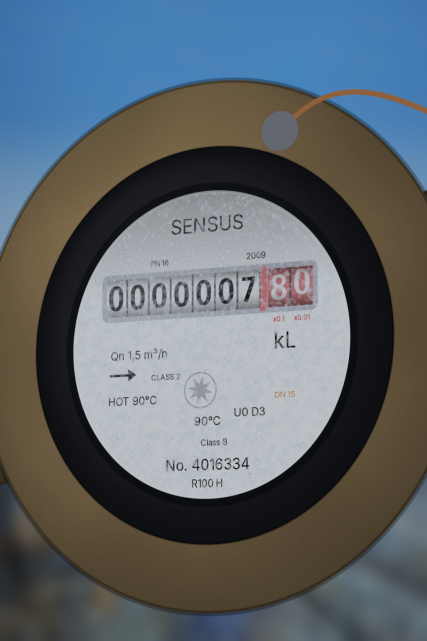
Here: 7.80 kL
